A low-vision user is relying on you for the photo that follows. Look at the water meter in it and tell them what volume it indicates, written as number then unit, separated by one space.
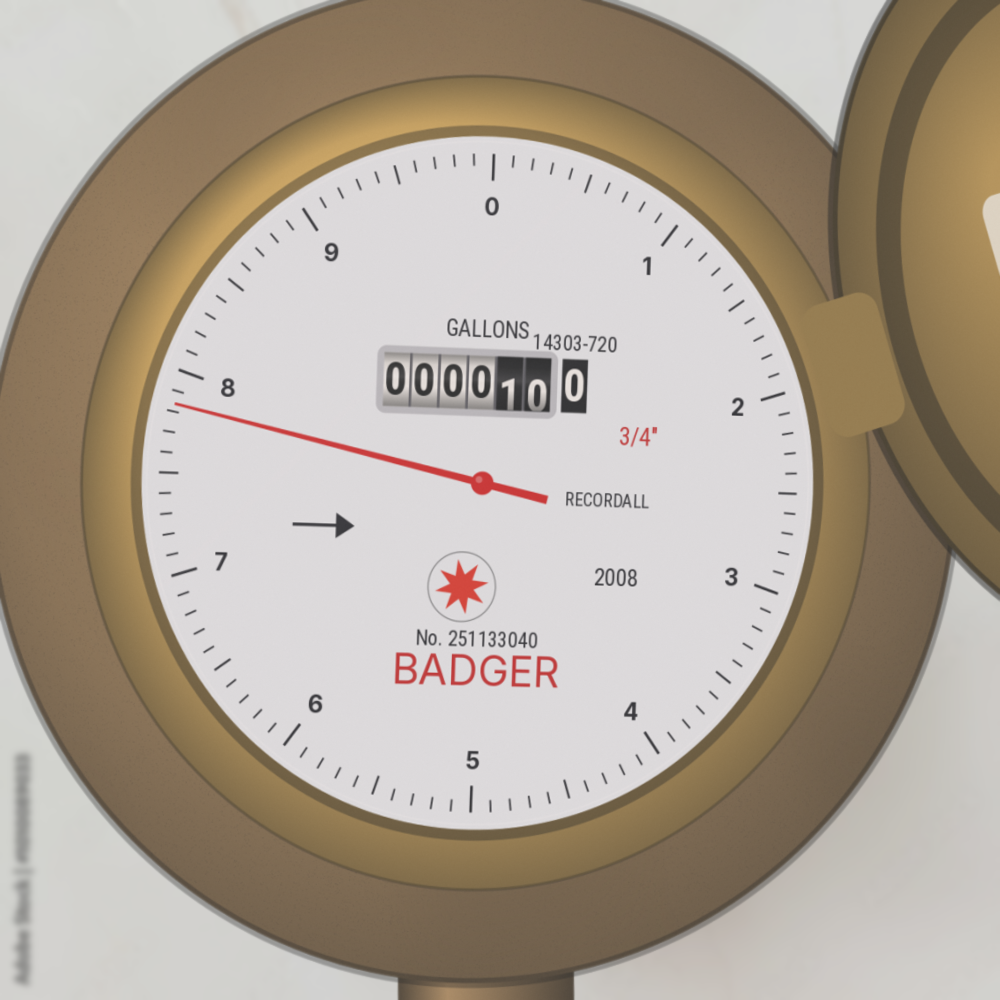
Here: 97.8 gal
